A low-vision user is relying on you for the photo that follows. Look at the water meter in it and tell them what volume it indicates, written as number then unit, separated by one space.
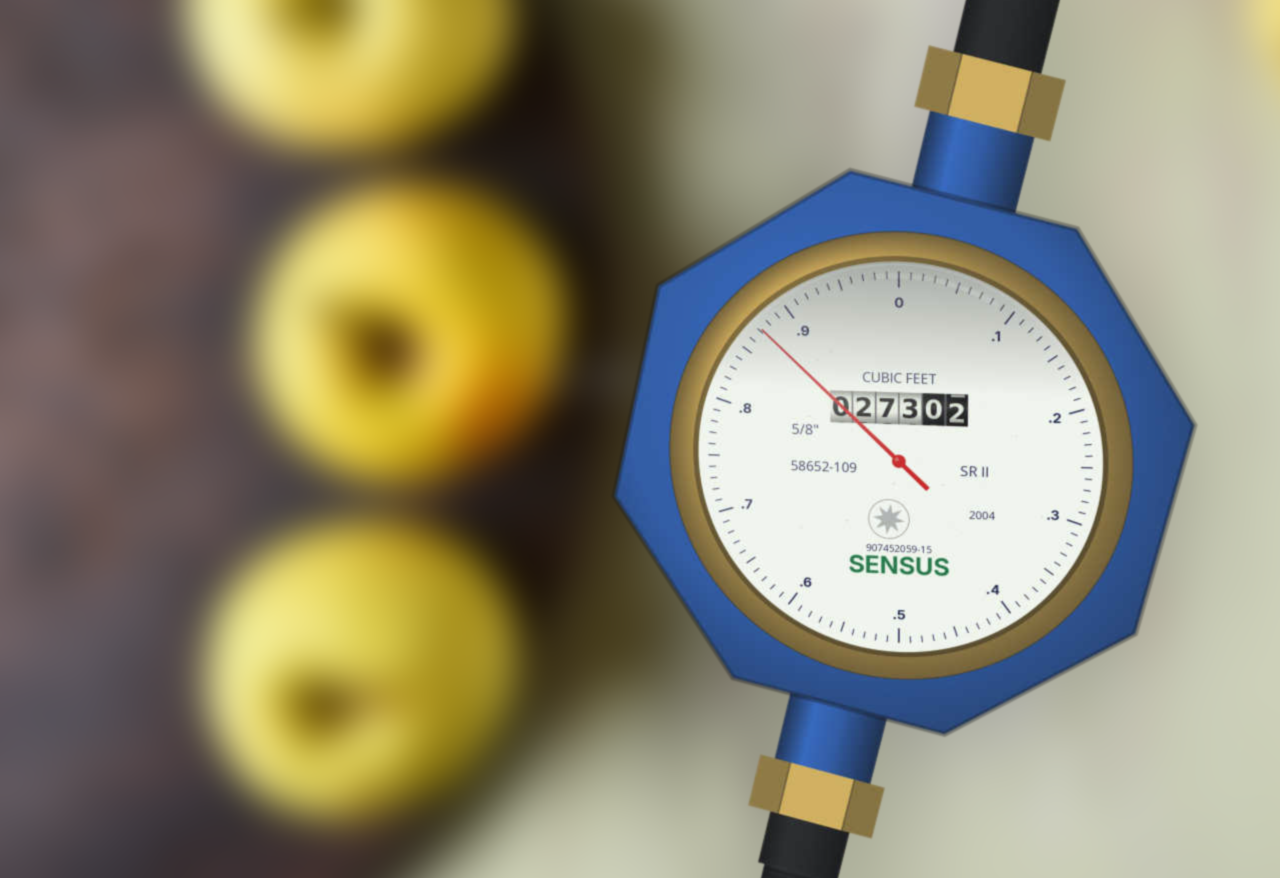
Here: 27301.87 ft³
